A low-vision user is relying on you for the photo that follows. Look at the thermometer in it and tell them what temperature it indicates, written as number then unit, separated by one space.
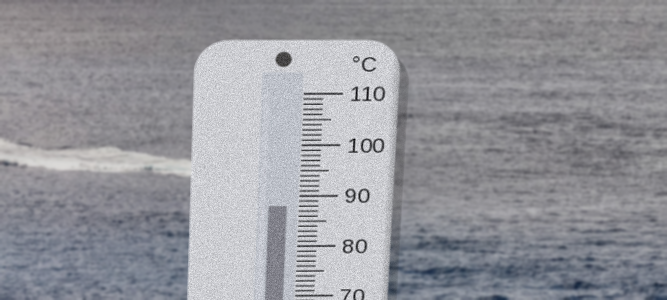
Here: 88 °C
